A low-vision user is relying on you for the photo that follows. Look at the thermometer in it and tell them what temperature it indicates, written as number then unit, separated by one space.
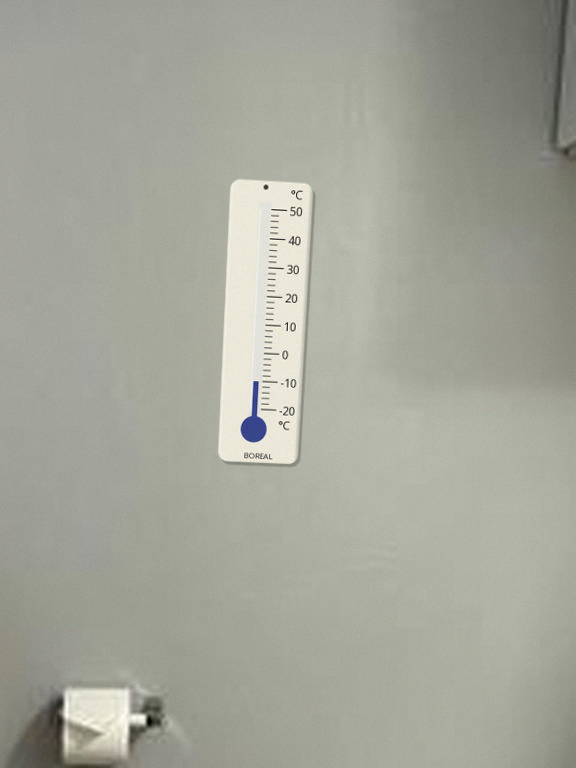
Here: -10 °C
